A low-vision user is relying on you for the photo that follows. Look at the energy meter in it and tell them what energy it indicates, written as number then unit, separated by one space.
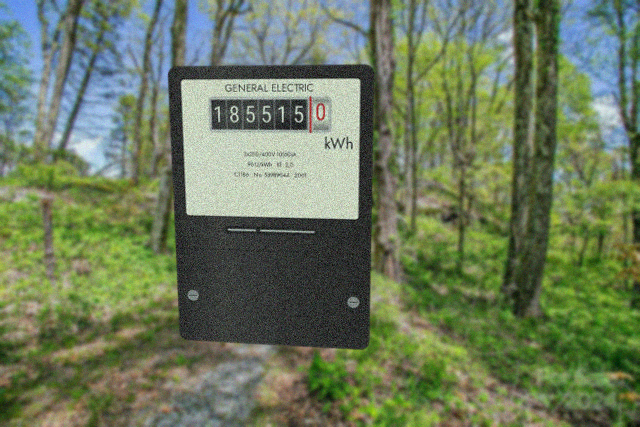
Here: 185515.0 kWh
